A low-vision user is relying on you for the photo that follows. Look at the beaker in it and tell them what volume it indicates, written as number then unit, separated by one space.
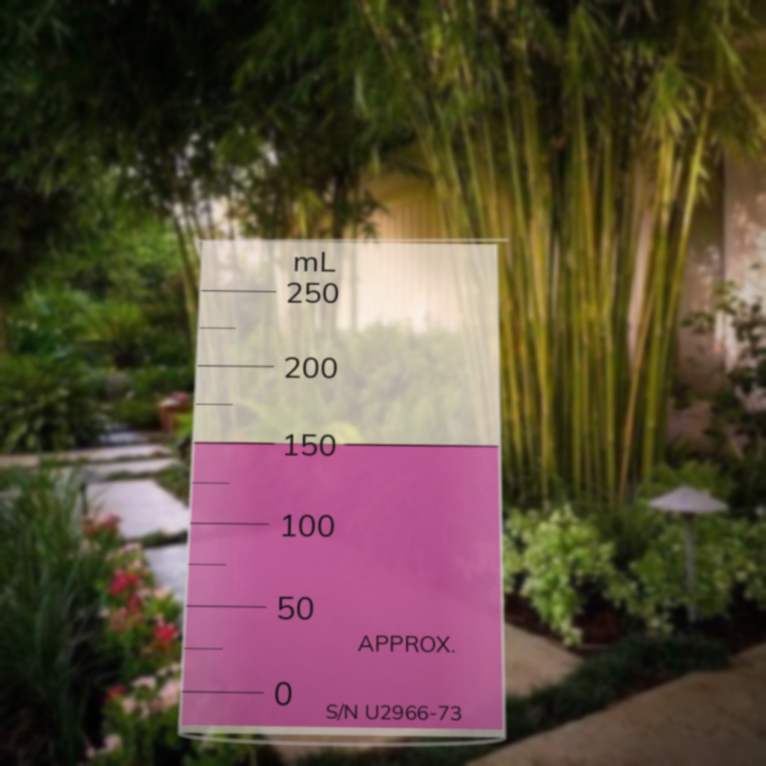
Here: 150 mL
